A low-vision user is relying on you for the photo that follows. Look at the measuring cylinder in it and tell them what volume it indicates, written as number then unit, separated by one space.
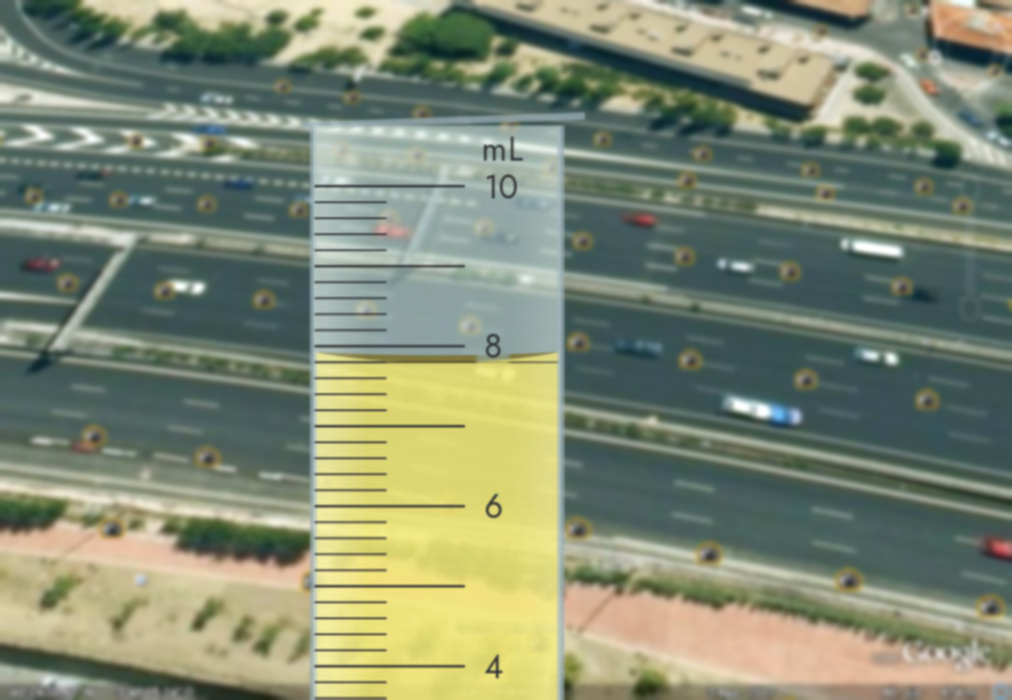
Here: 7.8 mL
